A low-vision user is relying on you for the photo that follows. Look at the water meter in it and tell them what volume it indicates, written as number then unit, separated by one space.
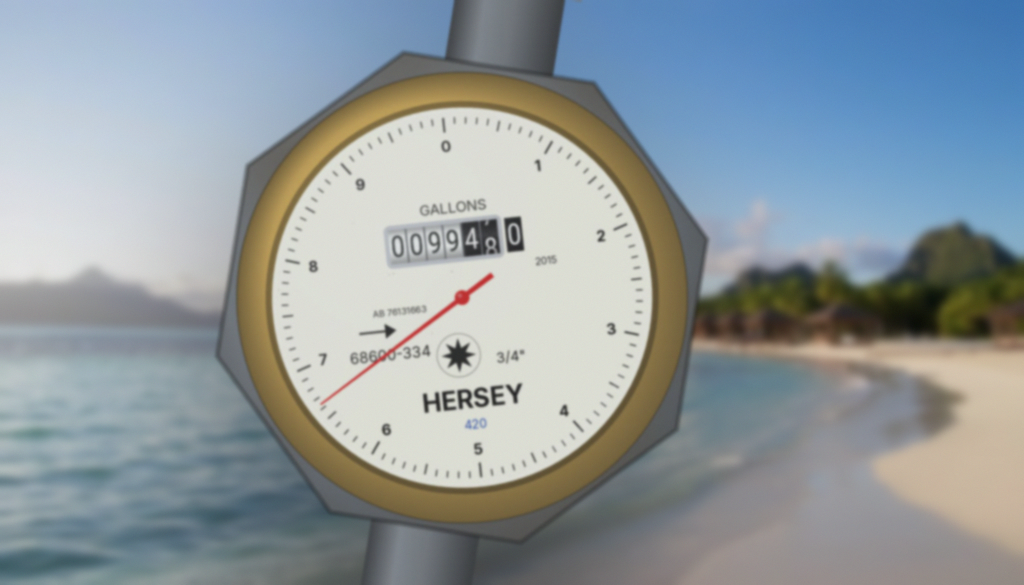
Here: 99476.6 gal
